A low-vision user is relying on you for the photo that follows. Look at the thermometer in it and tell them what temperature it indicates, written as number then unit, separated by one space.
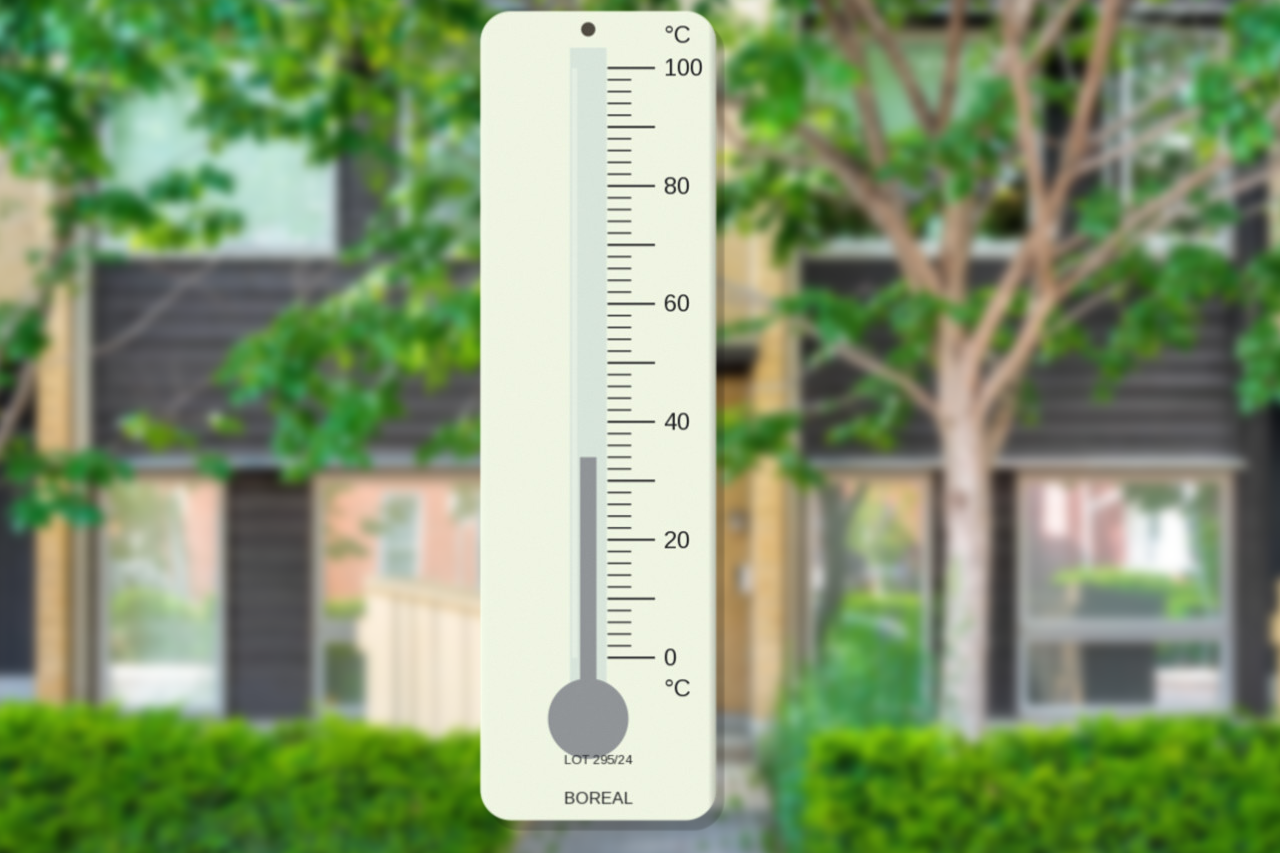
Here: 34 °C
